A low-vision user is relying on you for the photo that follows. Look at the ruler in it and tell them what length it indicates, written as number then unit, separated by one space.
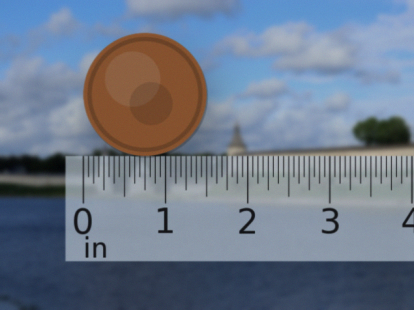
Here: 1.5 in
